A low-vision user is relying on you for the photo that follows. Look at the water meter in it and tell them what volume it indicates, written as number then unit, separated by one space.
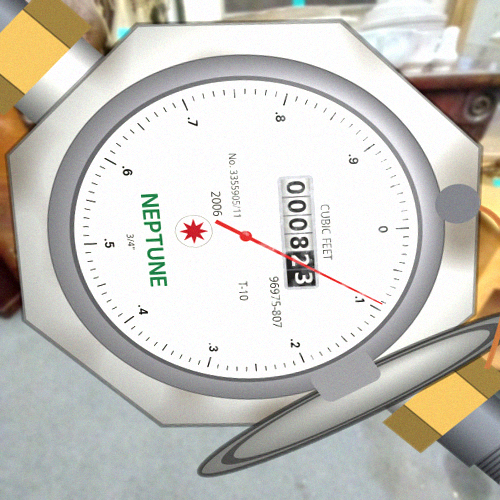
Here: 823.09 ft³
